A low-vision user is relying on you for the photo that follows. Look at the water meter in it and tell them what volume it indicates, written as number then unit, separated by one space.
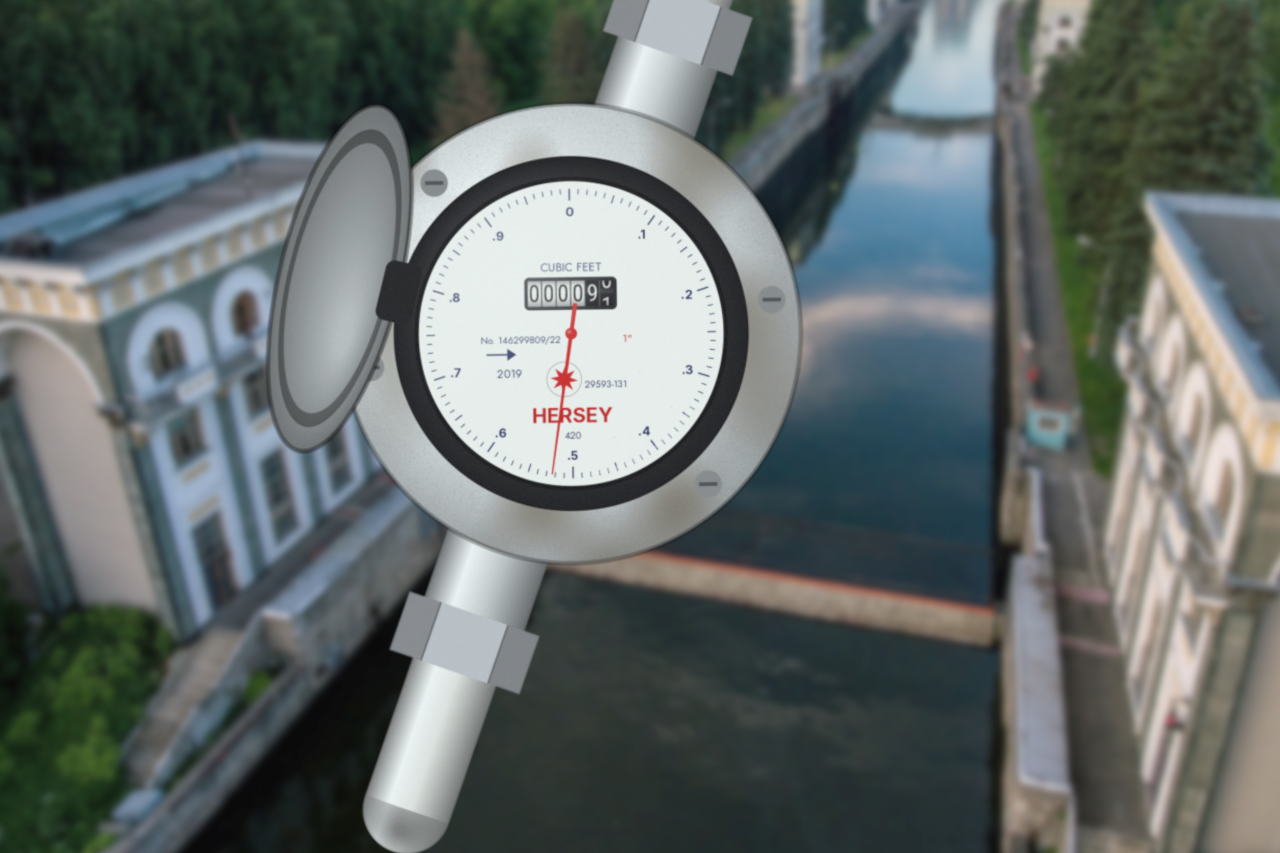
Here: 90.52 ft³
